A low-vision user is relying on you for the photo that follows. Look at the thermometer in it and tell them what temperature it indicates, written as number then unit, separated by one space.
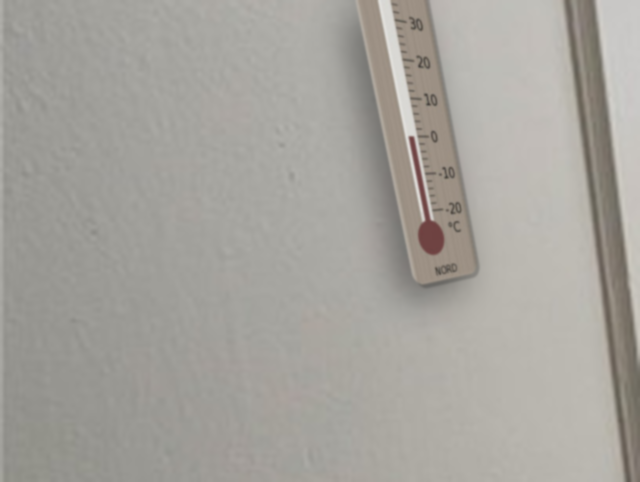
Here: 0 °C
